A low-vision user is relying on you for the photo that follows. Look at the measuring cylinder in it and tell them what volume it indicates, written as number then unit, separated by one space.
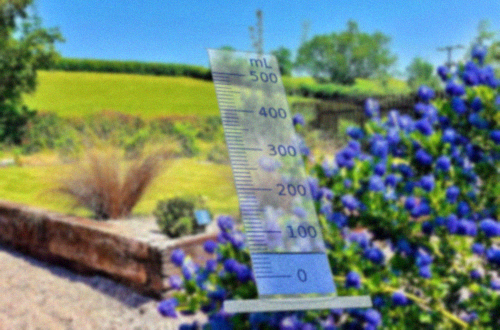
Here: 50 mL
